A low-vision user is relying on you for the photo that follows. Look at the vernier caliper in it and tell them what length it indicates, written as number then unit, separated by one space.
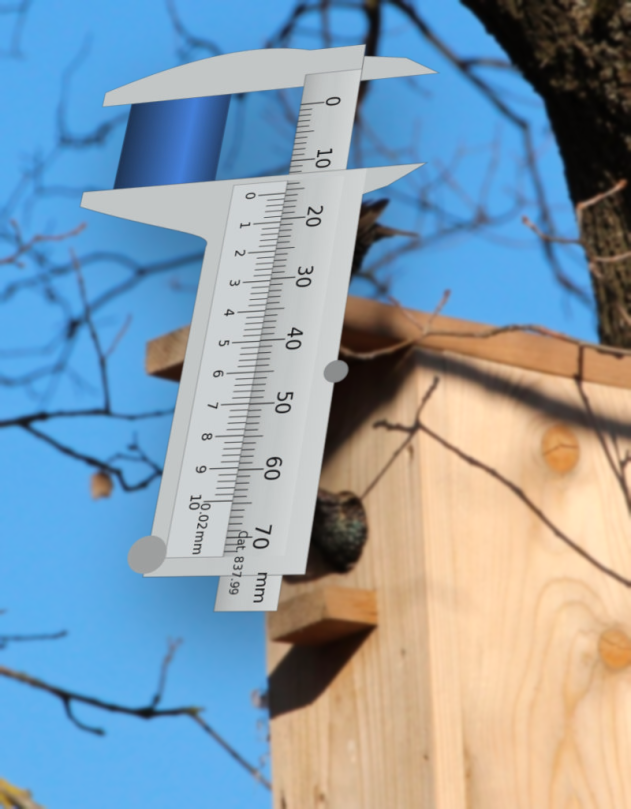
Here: 15.6 mm
